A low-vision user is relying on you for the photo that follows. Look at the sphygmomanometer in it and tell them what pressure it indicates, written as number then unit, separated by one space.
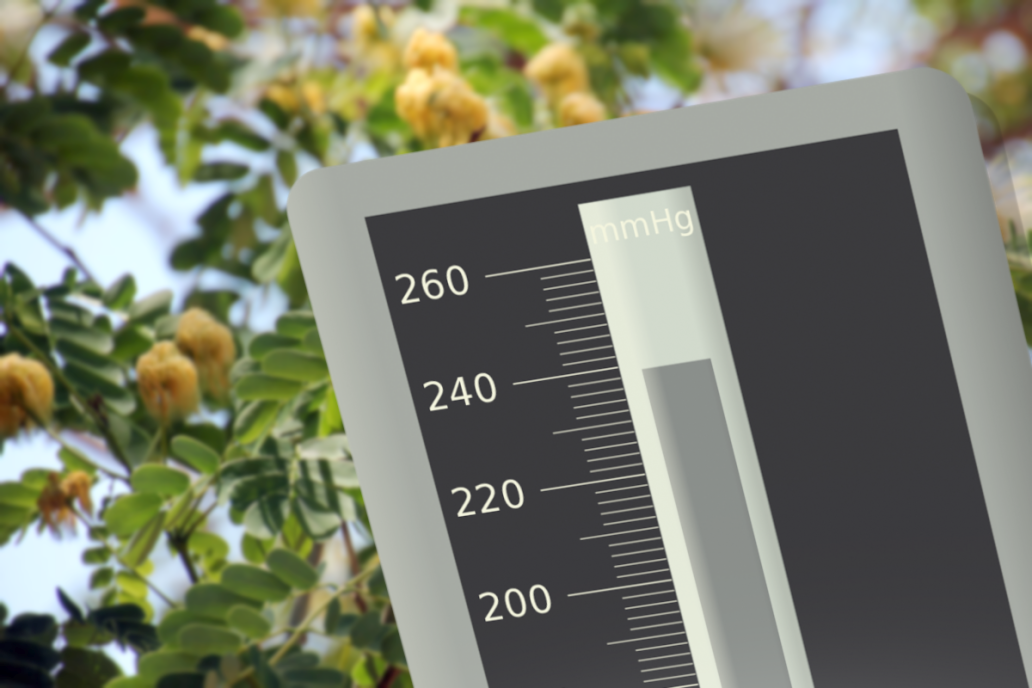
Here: 239 mmHg
